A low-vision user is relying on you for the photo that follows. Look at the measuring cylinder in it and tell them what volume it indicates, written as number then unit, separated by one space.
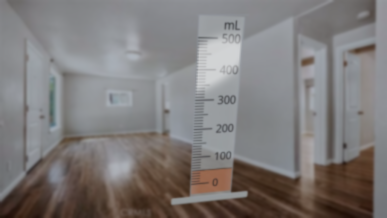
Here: 50 mL
